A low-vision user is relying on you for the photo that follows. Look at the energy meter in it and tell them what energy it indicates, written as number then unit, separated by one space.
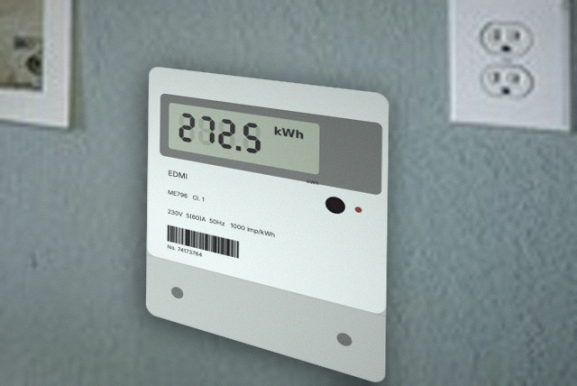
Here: 272.5 kWh
